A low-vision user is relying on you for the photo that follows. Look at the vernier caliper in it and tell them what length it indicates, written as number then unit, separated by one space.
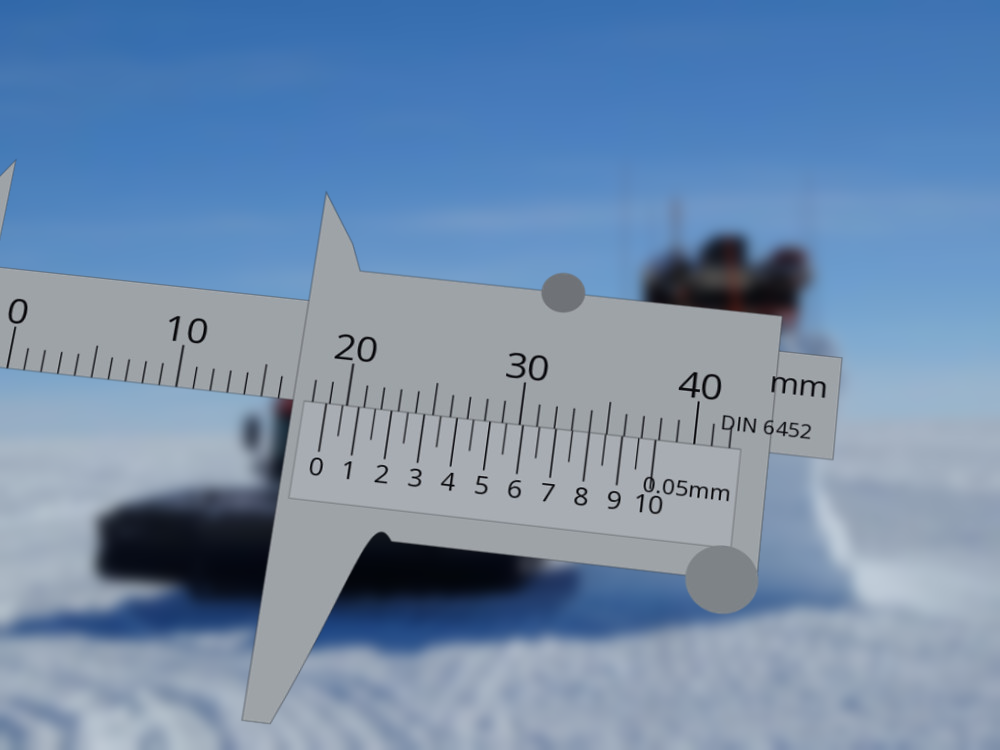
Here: 18.8 mm
